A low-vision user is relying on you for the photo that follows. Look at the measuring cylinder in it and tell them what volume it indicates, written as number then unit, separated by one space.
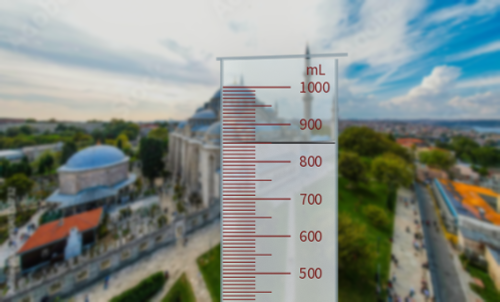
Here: 850 mL
